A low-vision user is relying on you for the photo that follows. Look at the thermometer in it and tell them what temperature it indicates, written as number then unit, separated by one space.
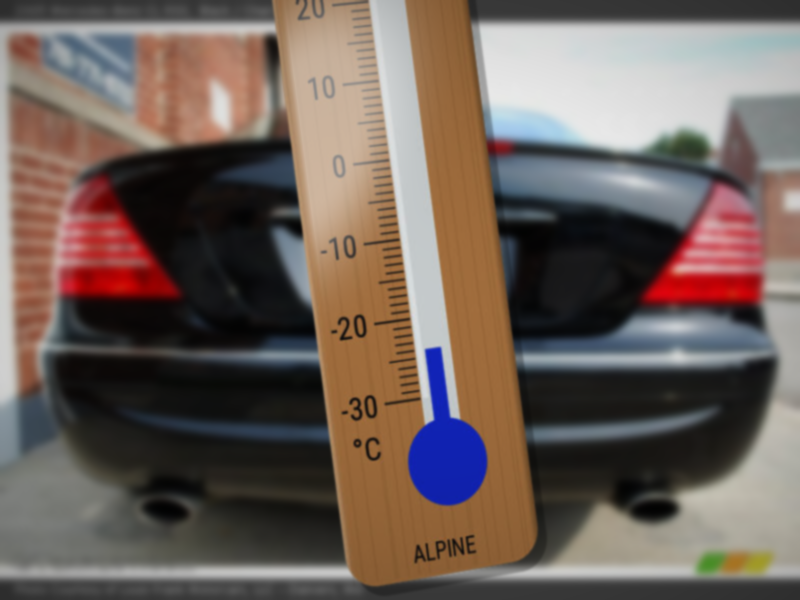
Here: -24 °C
